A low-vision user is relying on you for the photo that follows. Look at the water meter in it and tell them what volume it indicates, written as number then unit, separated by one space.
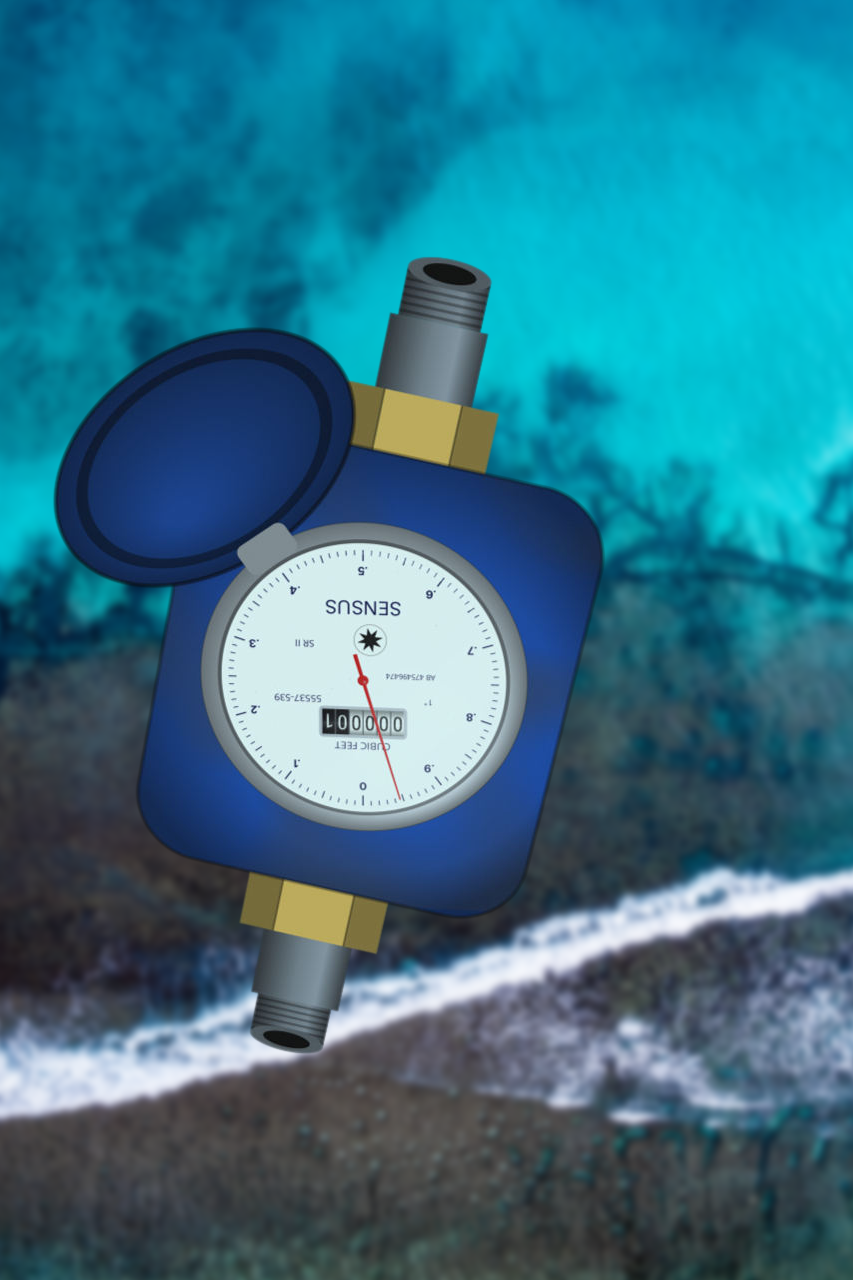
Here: 0.95 ft³
